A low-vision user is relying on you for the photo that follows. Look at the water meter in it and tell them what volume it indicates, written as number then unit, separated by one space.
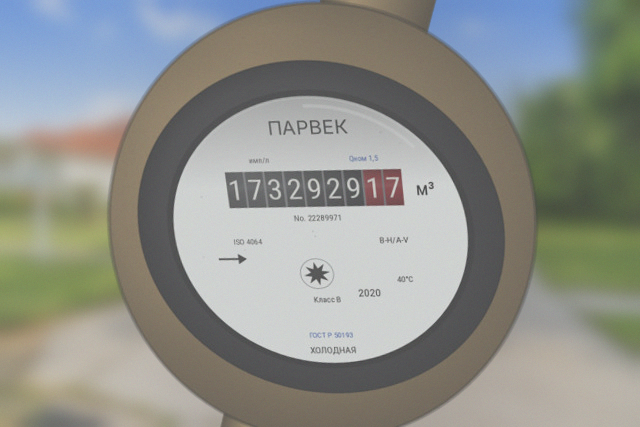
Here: 1732929.17 m³
